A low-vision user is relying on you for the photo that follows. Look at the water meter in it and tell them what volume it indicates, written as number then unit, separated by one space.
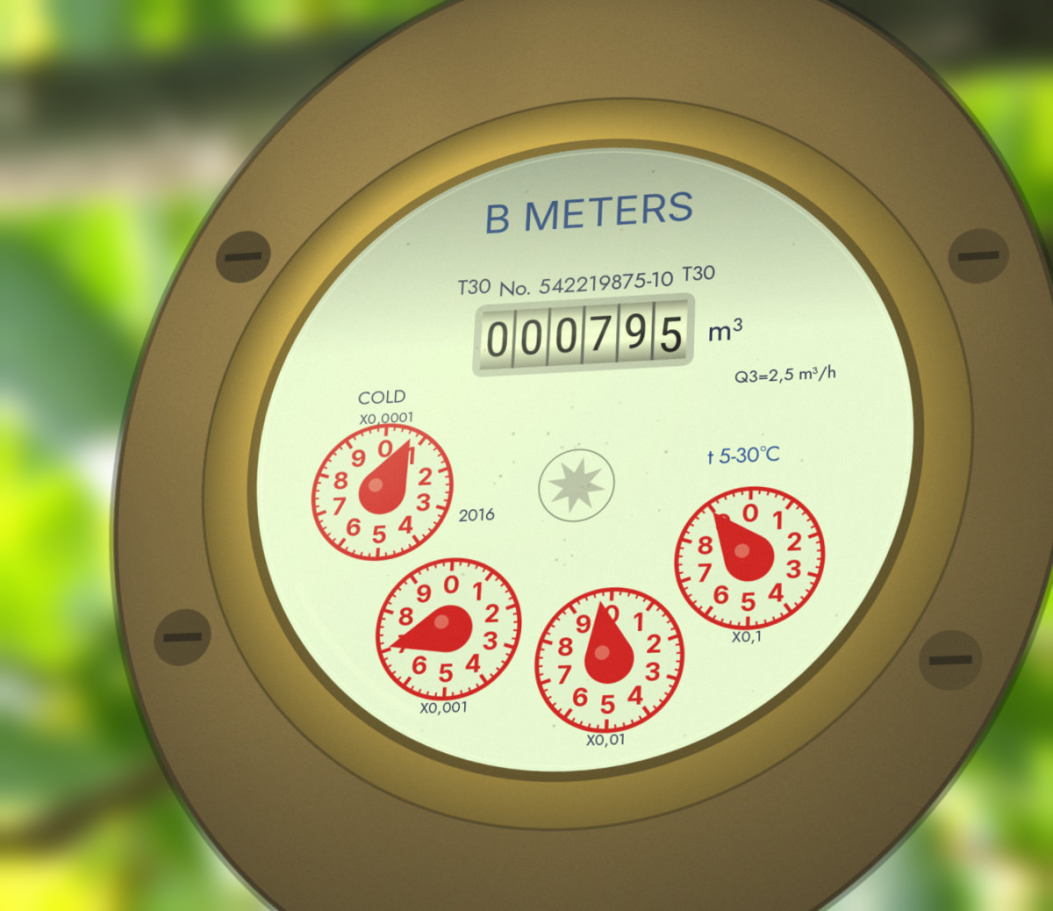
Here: 794.8970 m³
